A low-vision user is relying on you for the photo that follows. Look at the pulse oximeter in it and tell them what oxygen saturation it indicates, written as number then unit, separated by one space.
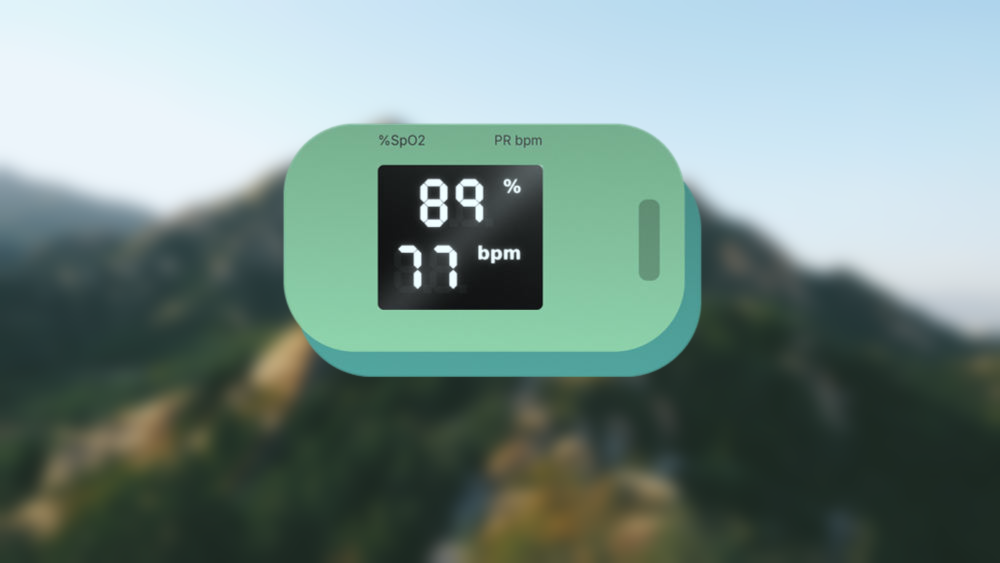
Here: 89 %
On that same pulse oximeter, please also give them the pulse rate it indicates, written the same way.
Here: 77 bpm
